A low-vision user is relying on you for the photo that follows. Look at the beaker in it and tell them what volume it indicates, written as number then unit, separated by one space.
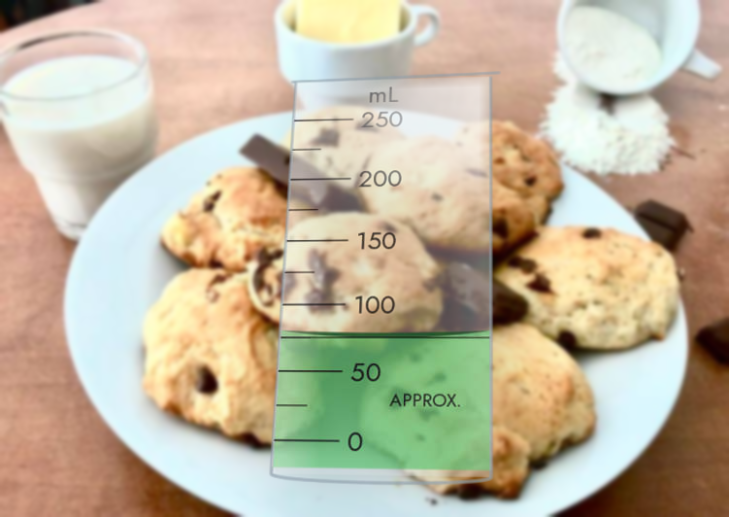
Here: 75 mL
